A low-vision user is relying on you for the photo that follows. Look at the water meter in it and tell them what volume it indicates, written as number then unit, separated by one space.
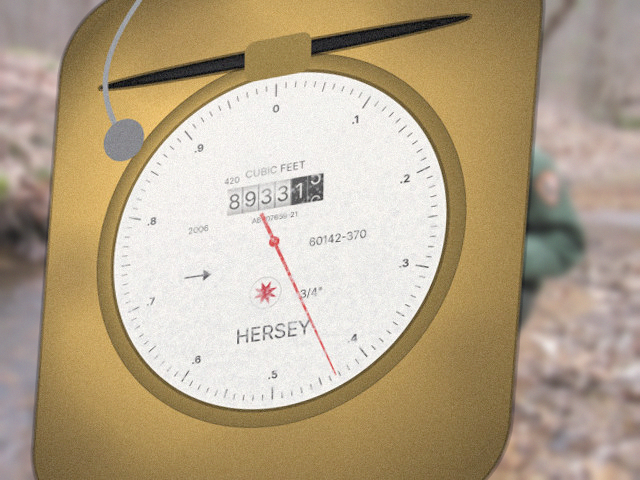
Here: 893315.43 ft³
